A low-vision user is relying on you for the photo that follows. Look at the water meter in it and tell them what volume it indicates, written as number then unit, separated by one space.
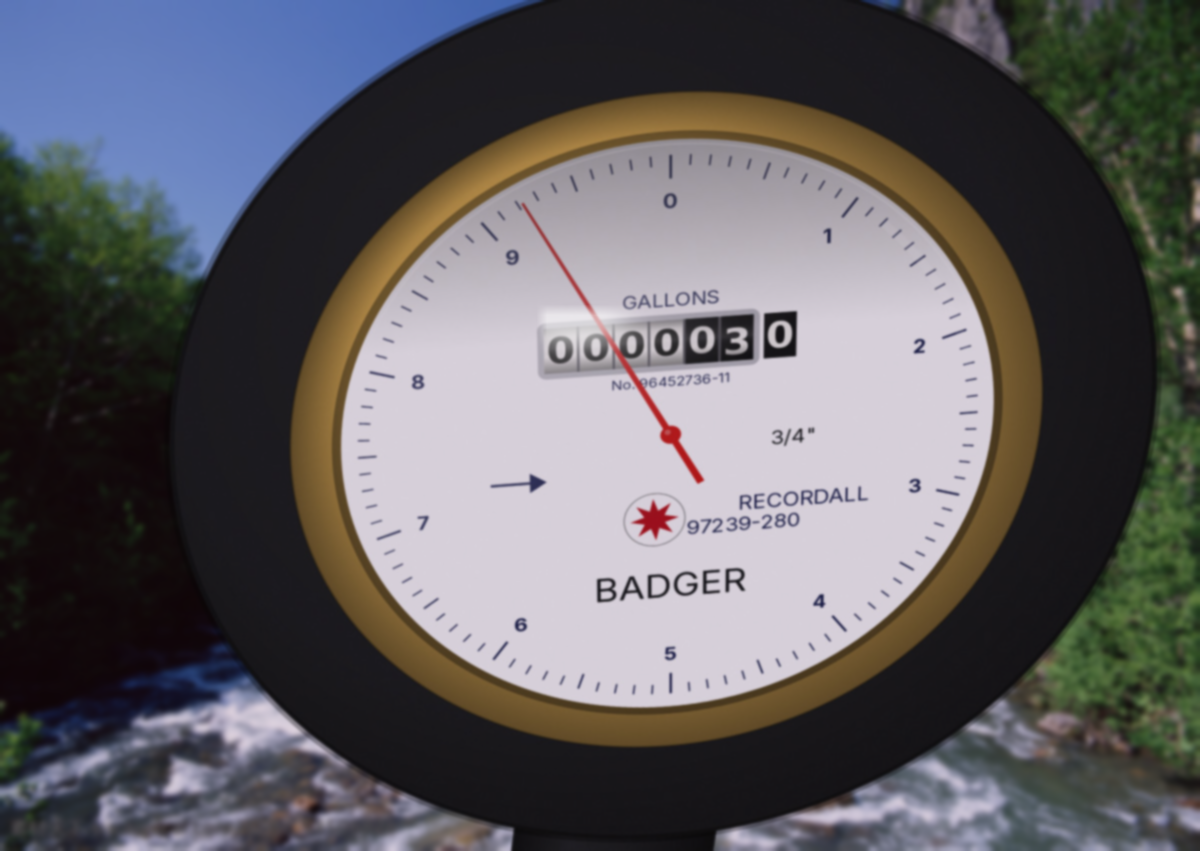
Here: 29.2 gal
